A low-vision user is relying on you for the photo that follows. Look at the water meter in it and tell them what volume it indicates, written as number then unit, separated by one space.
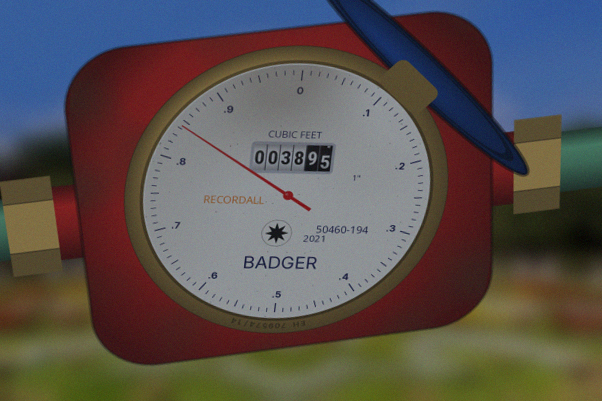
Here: 3894.84 ft³
